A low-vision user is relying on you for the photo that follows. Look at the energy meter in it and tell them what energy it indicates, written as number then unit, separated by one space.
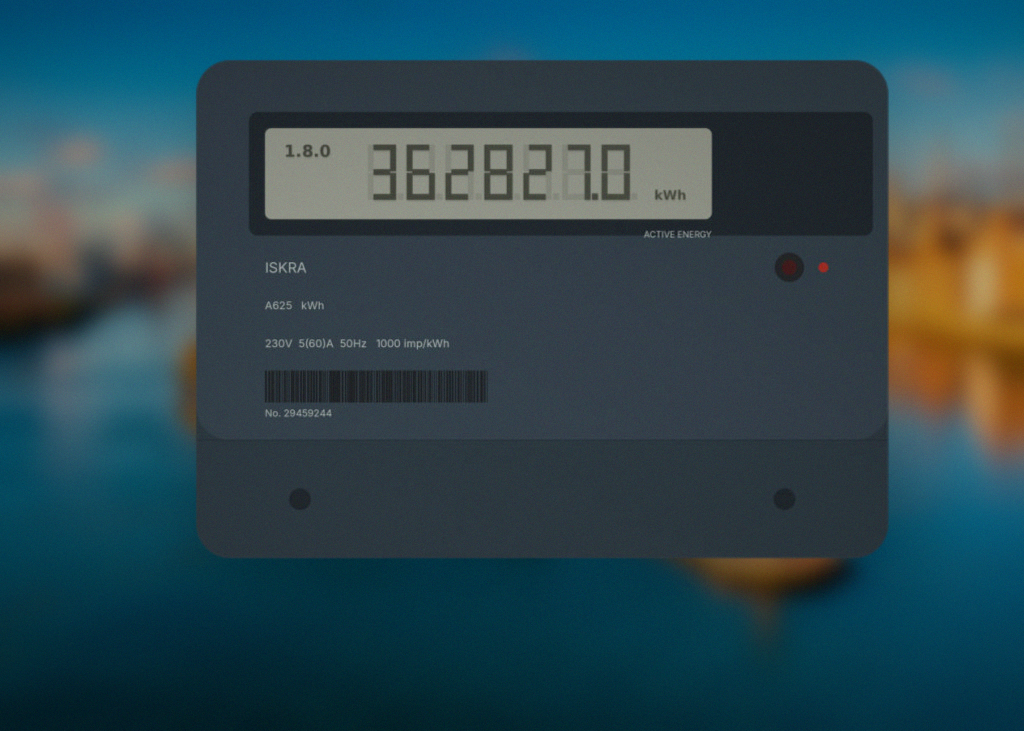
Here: 362827.0 kWh
